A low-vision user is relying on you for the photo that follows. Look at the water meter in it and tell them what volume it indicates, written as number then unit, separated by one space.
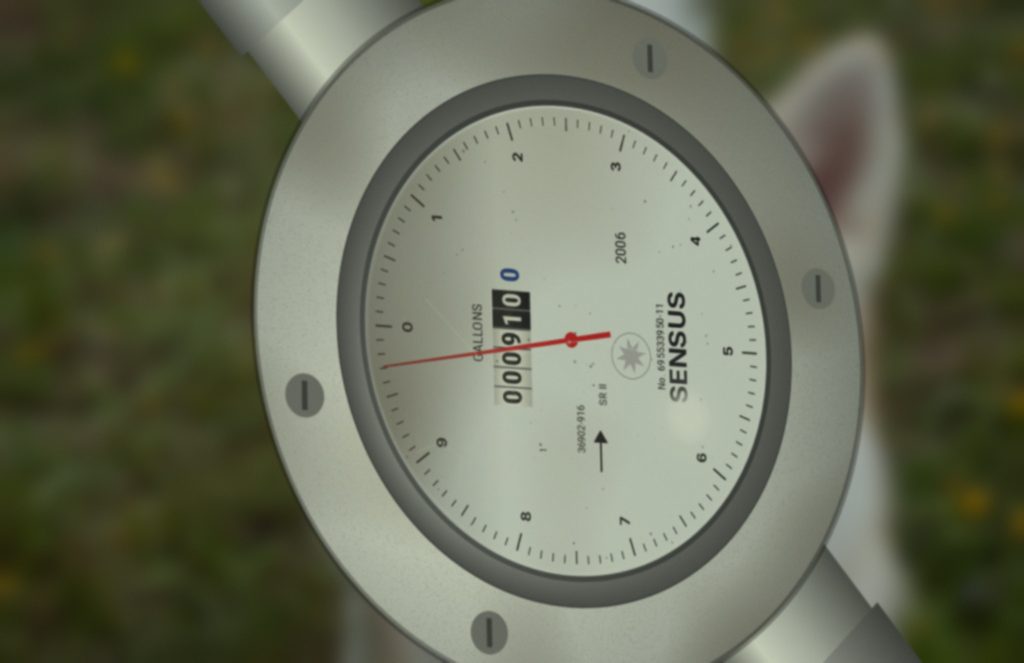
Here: 9099.7 gal
